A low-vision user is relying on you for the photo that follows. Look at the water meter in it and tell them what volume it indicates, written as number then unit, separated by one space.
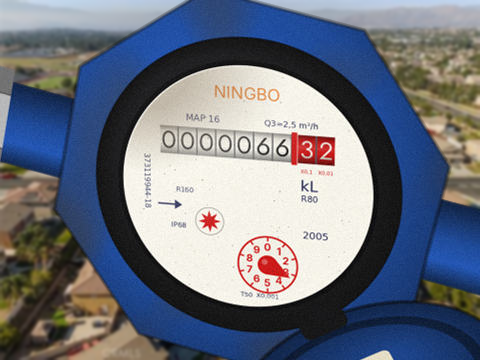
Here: 66.323 kL
